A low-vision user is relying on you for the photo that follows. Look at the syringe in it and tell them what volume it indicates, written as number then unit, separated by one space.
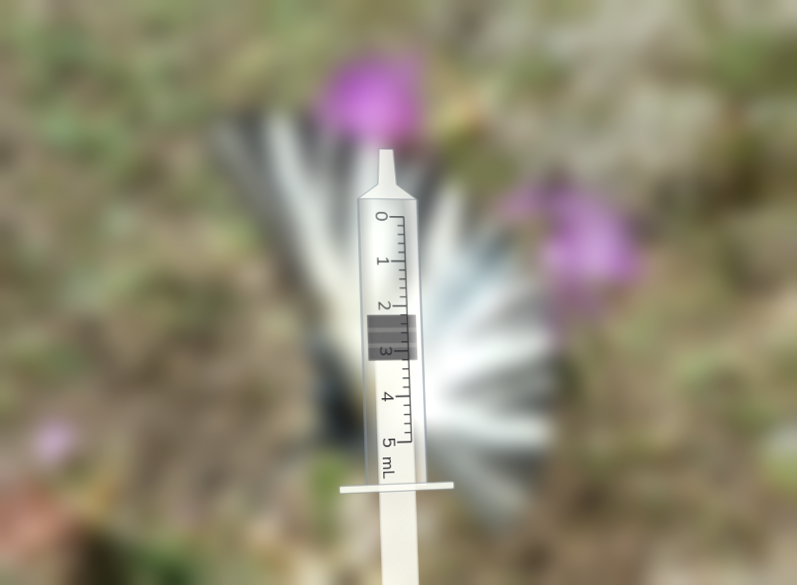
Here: 2.2 mL
